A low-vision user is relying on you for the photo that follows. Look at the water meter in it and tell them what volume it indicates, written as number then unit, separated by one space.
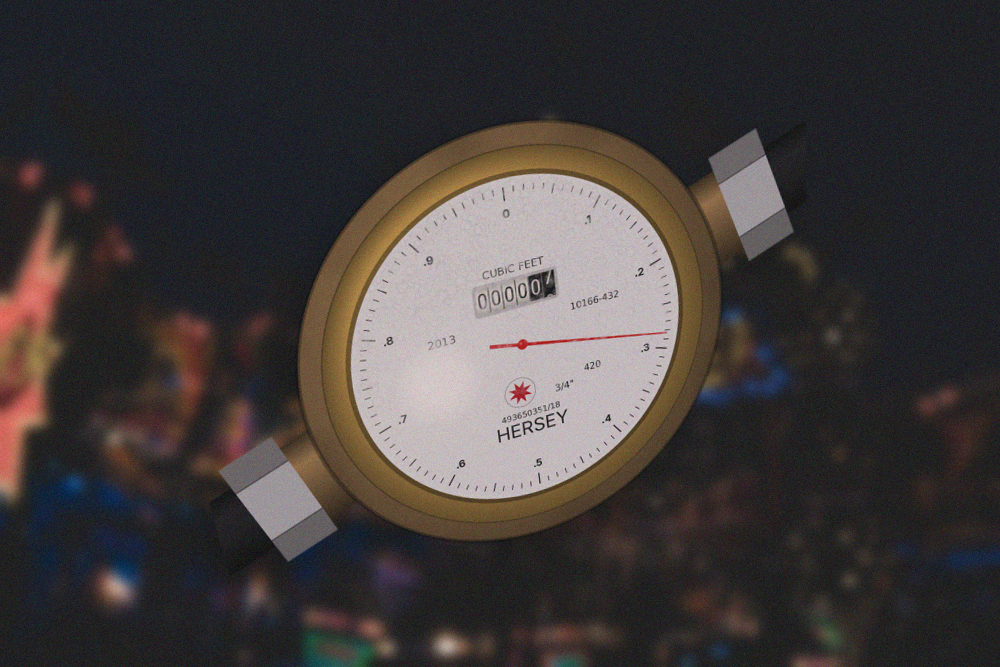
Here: 7.28 ft³
